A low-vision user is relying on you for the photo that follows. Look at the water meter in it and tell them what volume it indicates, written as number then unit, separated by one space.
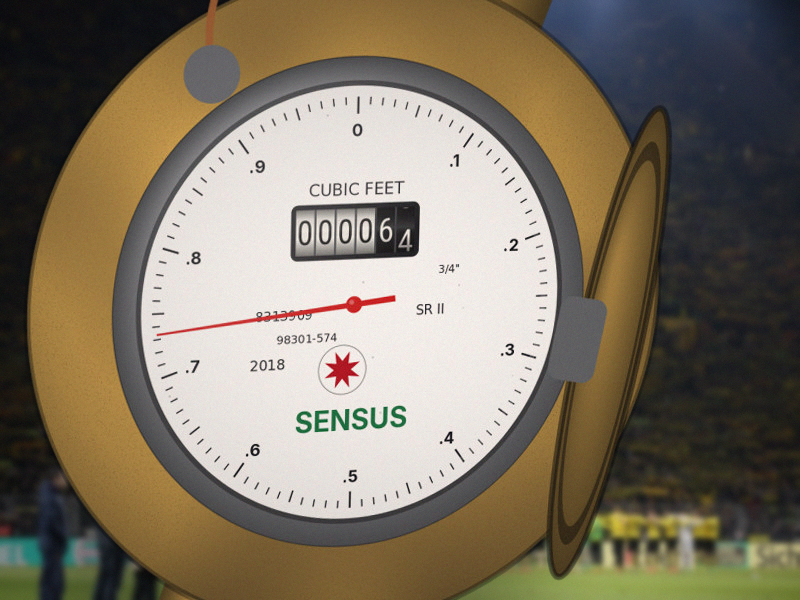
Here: 63.73 ft³
